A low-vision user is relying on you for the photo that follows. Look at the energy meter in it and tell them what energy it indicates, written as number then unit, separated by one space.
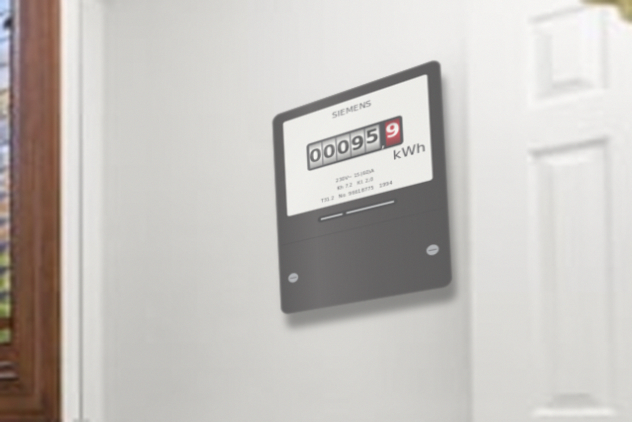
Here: 95.9 kWh
